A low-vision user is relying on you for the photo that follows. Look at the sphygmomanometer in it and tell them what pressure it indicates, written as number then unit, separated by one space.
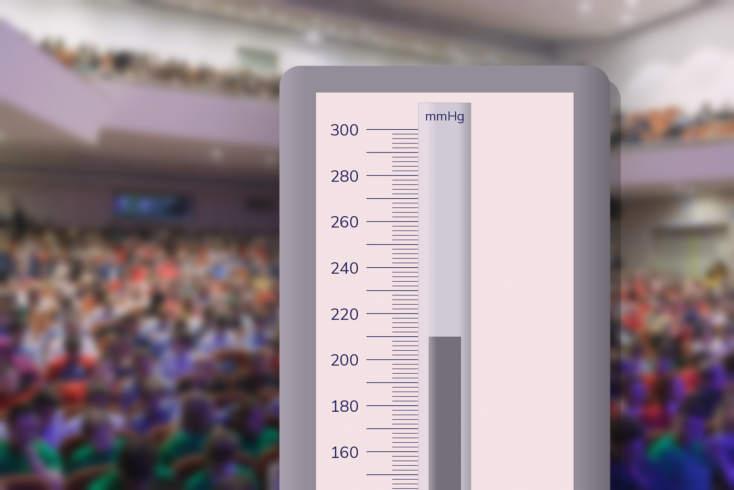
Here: 210 mmHg
